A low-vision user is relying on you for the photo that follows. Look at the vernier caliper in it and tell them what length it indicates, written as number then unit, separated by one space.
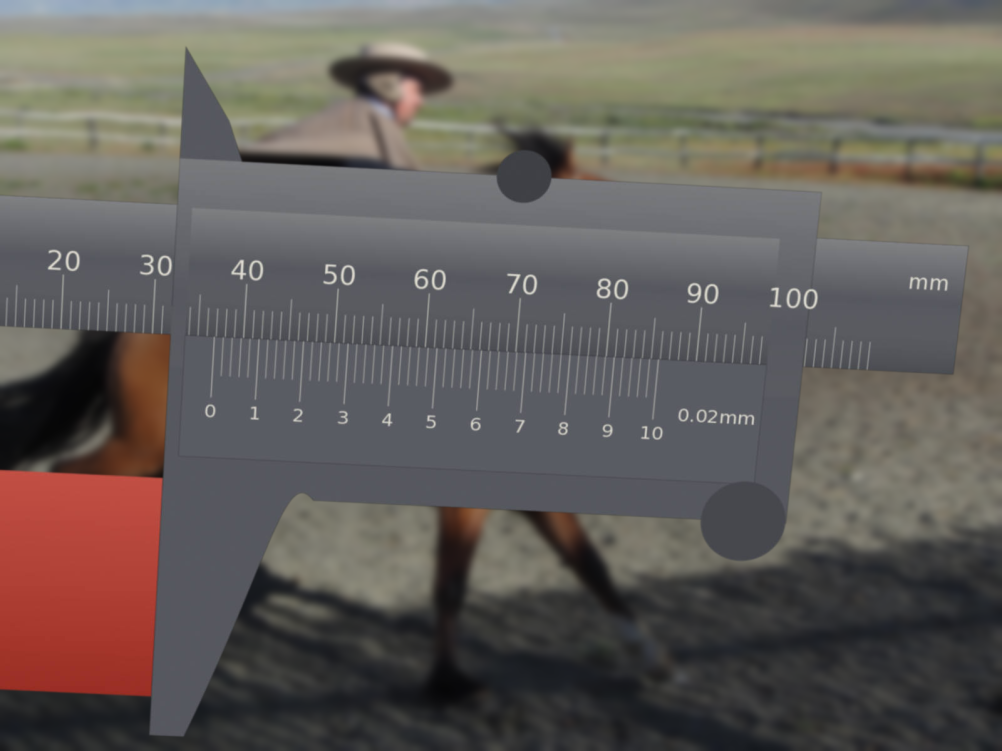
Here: 36.8 mm
